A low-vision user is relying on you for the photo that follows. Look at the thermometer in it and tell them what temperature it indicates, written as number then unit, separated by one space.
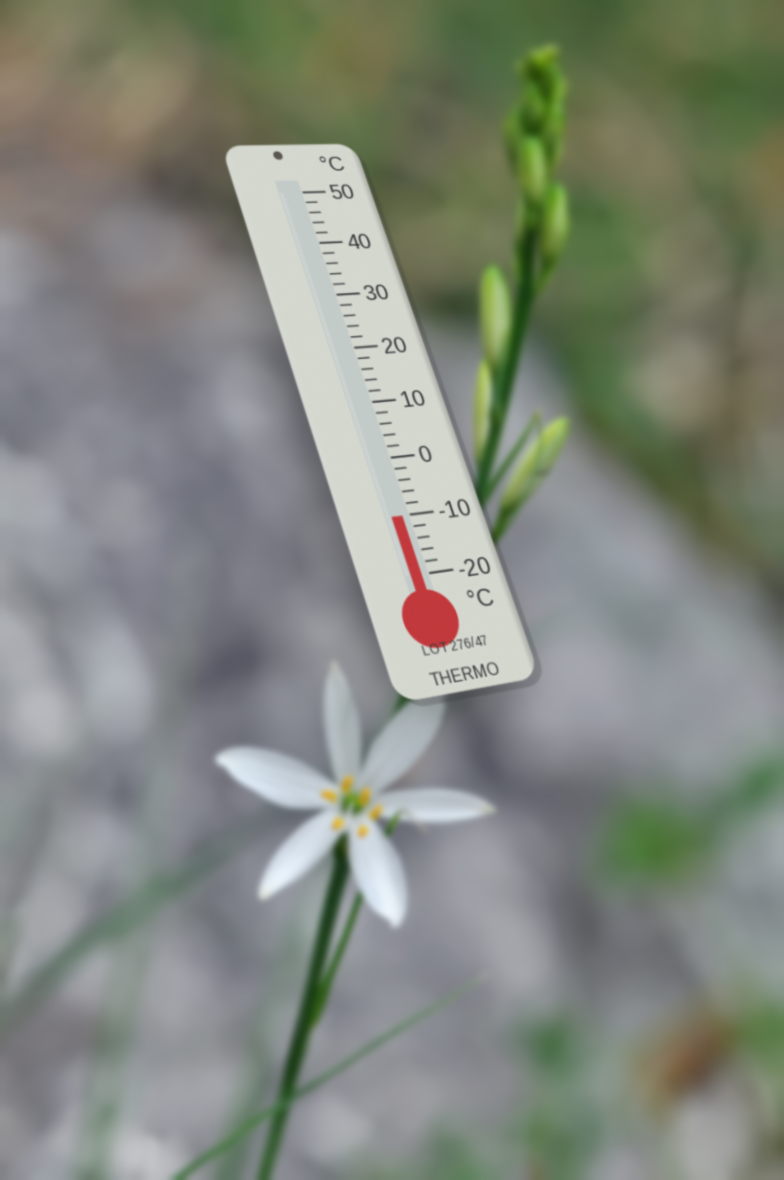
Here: -10 °C
